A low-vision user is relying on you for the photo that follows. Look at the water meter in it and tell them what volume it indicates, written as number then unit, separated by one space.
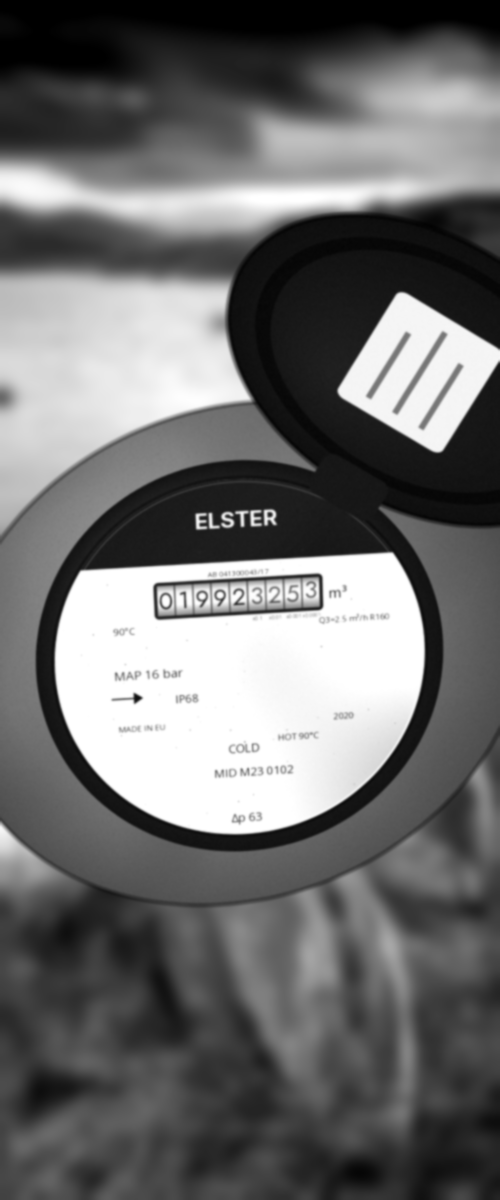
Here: 1992.3253 m³
